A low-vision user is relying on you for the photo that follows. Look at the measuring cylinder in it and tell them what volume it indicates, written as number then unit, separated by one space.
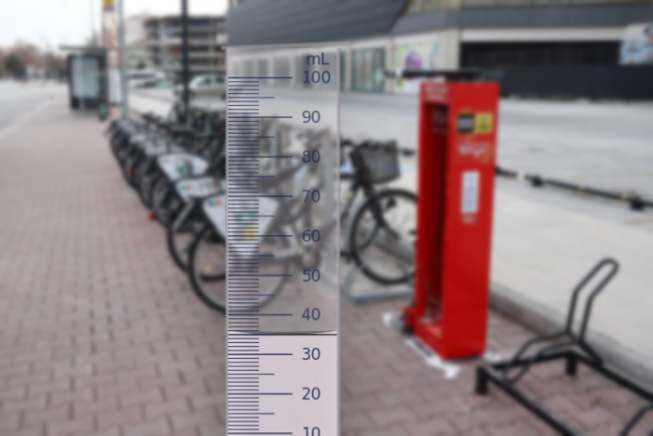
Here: 35 mL
